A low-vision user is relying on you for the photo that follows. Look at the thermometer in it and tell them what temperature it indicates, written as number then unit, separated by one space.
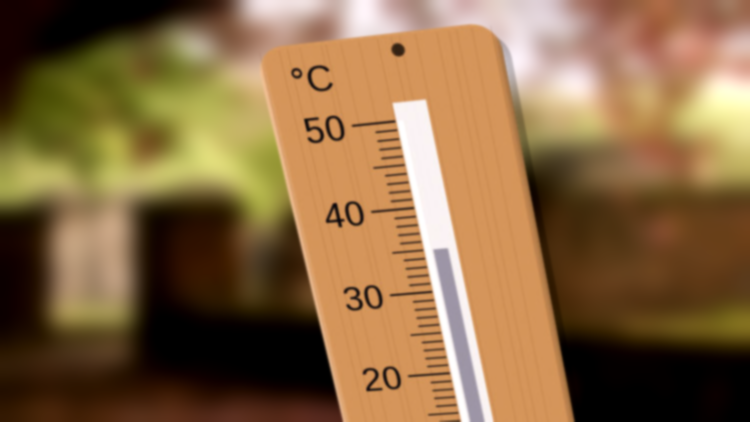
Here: 35 °C
